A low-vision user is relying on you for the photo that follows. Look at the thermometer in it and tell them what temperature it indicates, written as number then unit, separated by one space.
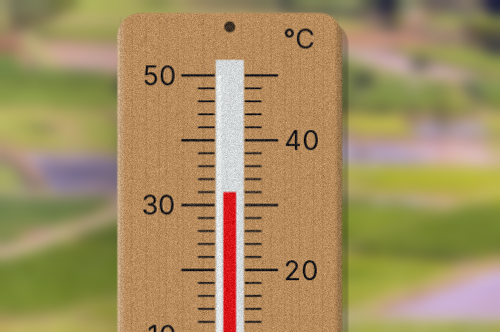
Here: 32 °C
